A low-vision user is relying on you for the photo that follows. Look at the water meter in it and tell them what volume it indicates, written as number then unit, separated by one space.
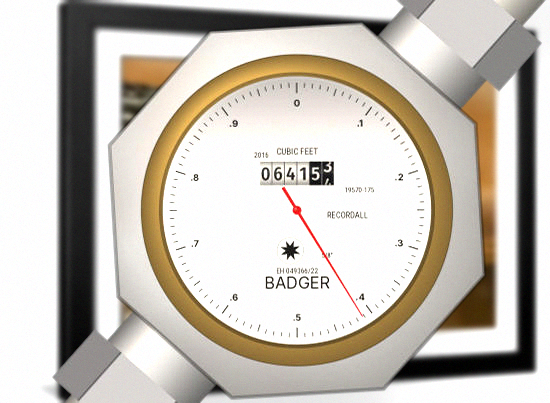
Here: 64153.41 ft³
